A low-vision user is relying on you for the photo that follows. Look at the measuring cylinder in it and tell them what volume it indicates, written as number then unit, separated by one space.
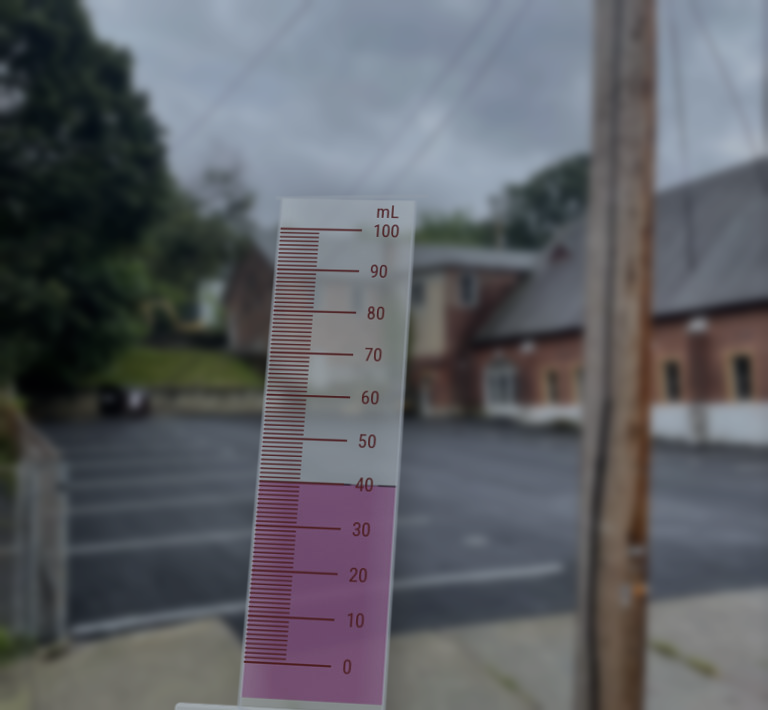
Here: 40 mL
